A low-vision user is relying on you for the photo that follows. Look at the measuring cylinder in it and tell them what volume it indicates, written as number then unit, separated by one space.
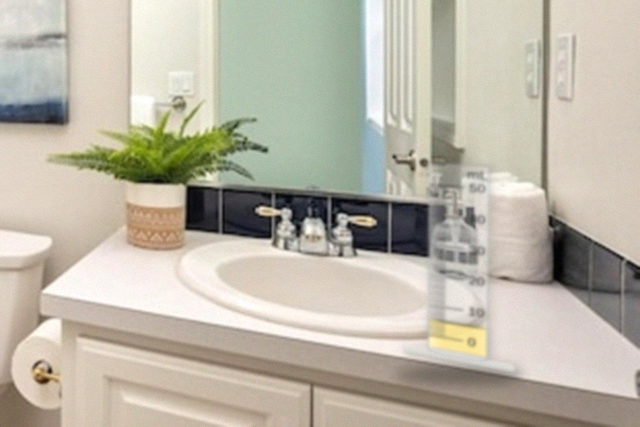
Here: 5 mL
